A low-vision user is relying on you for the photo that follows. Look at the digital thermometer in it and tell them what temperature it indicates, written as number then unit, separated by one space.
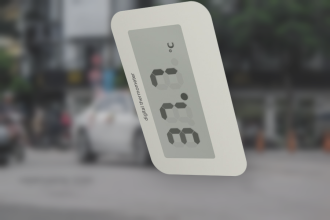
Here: 37.7 °C
